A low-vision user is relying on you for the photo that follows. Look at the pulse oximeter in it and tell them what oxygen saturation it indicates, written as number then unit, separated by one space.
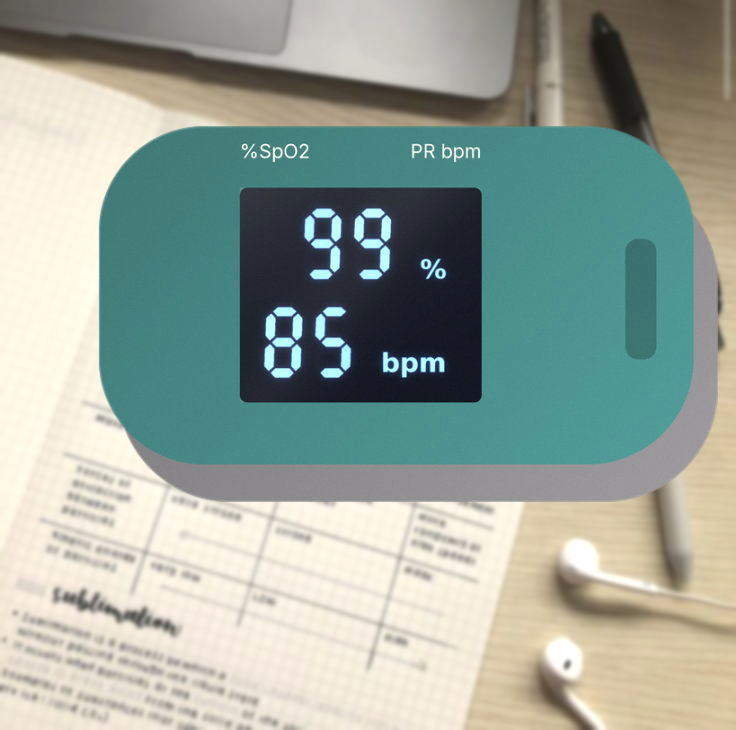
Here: 99 %
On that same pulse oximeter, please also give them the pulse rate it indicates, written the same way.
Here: 85 bpm
